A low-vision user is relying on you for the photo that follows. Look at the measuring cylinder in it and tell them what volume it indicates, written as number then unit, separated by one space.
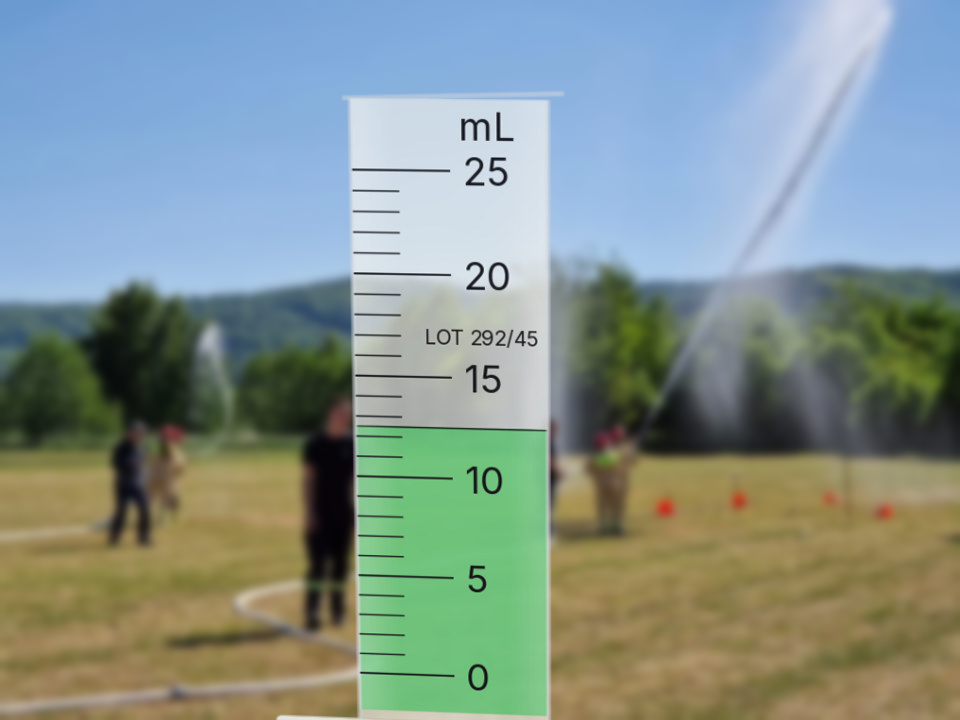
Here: 12.5 mL
